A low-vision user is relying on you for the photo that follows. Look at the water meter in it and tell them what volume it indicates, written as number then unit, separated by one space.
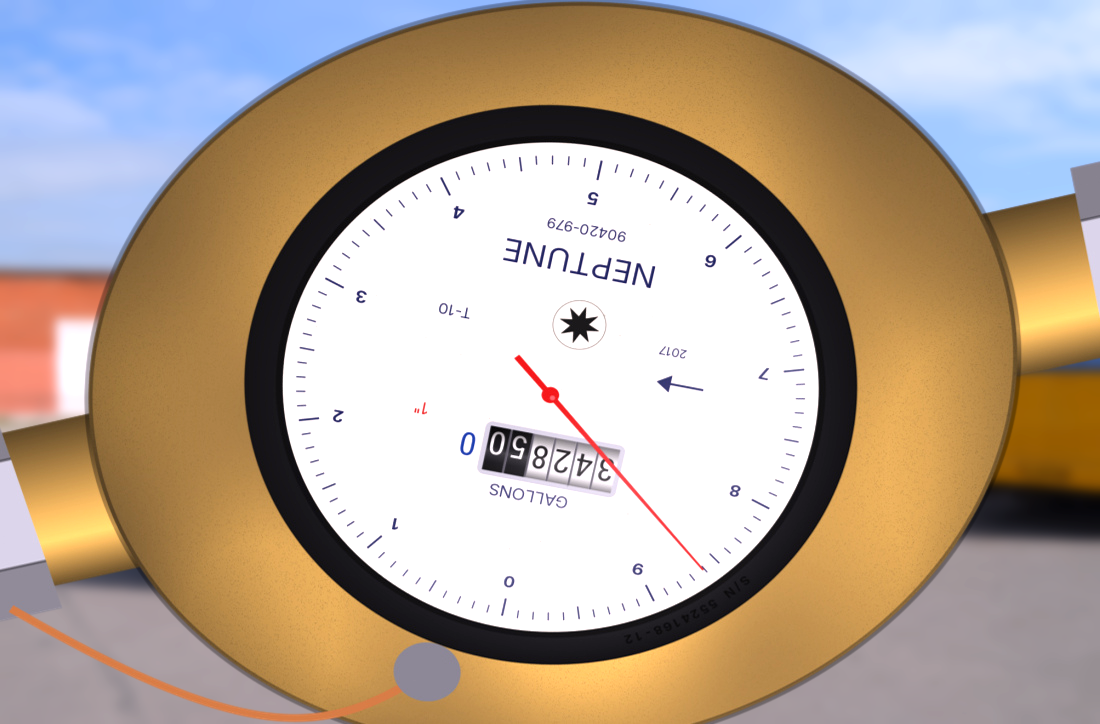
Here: 3428498.6 gal
